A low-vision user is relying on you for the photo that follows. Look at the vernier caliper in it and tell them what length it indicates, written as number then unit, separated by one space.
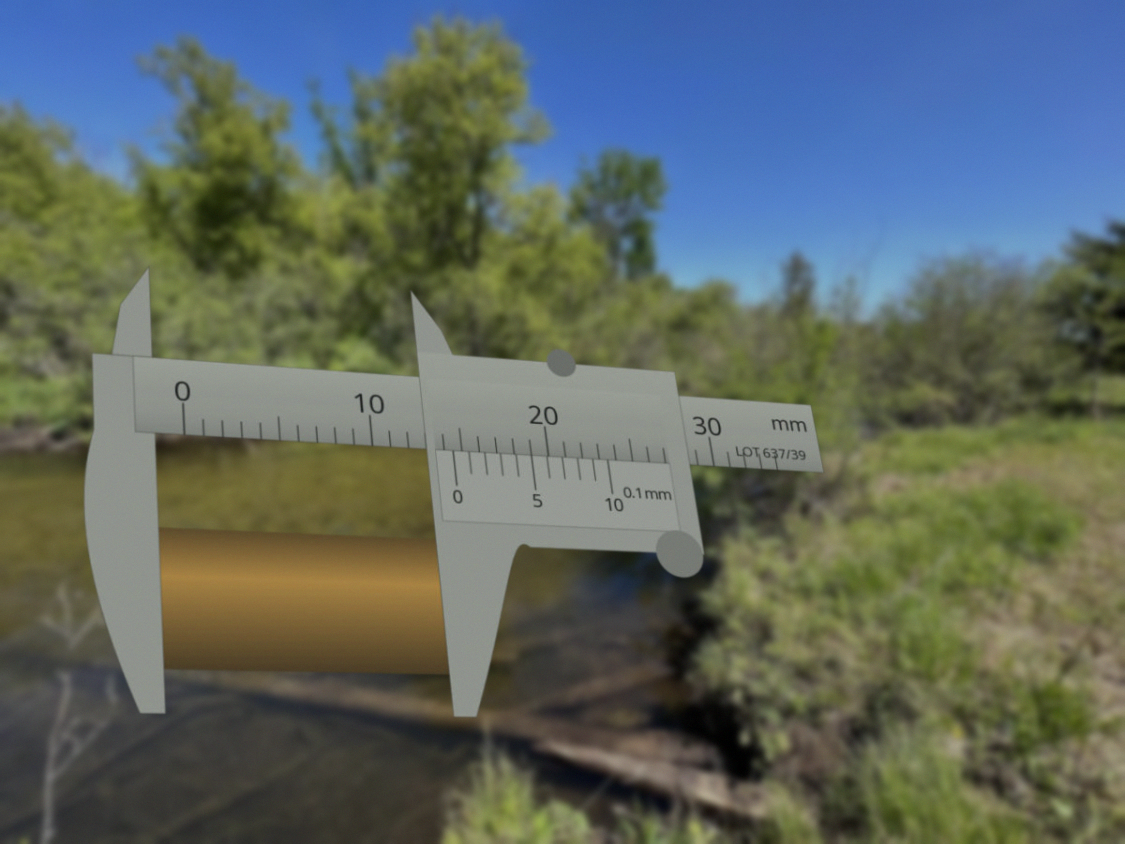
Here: 14.5 mm
